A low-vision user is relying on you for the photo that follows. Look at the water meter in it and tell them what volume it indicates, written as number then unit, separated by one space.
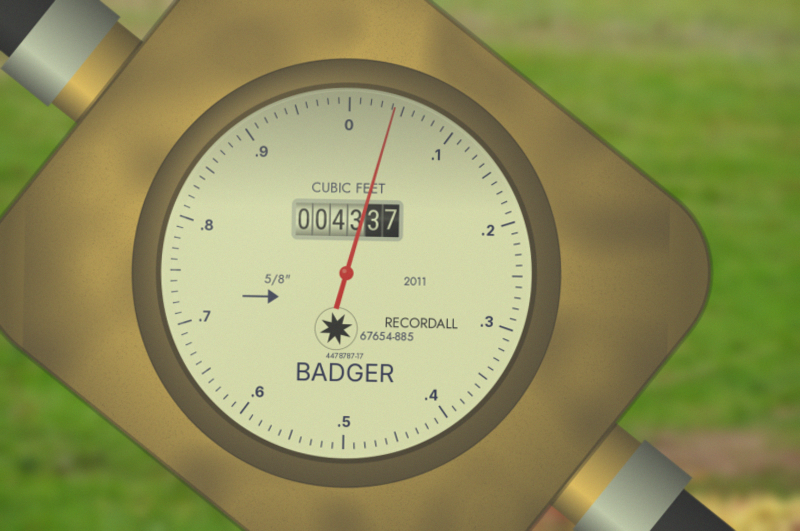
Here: 4337.04 ft³
